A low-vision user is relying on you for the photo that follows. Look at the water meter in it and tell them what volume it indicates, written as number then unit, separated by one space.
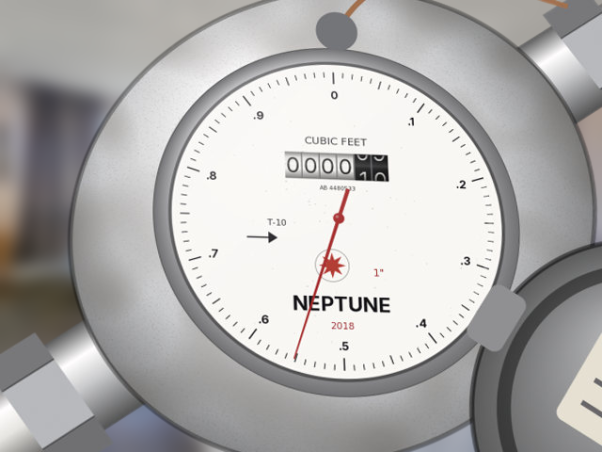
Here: 9.55 ft³
